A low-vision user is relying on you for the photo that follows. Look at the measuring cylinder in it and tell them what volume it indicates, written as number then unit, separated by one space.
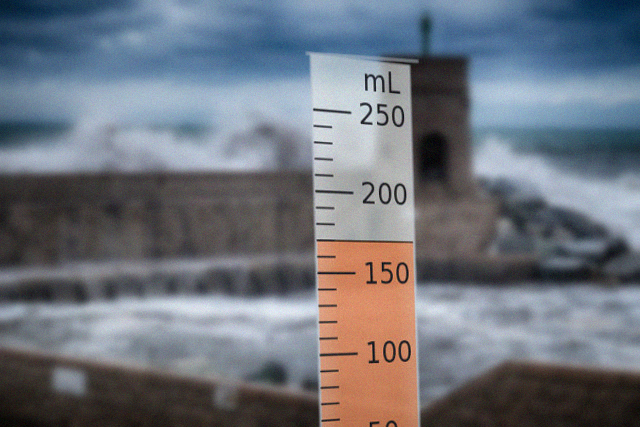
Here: 170 mL
